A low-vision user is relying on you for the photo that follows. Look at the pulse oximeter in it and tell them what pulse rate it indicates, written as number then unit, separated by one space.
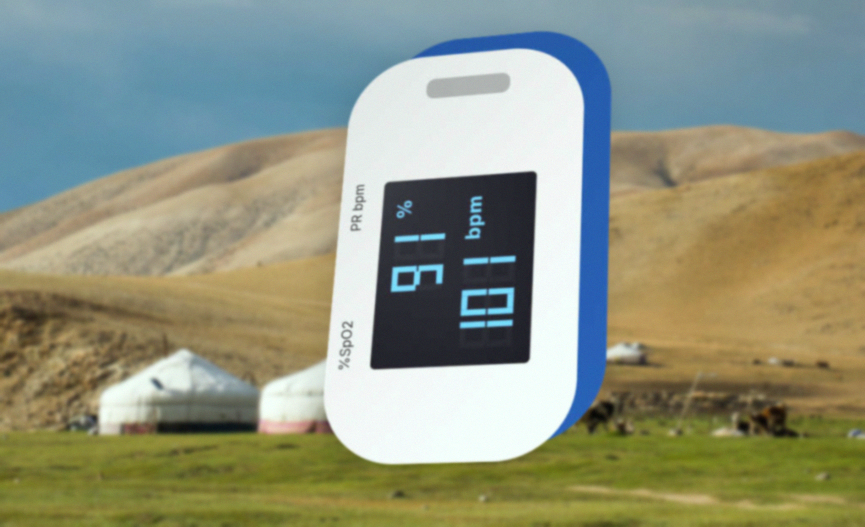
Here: 101 bpm
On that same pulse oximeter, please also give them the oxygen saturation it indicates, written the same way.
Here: 91 %
